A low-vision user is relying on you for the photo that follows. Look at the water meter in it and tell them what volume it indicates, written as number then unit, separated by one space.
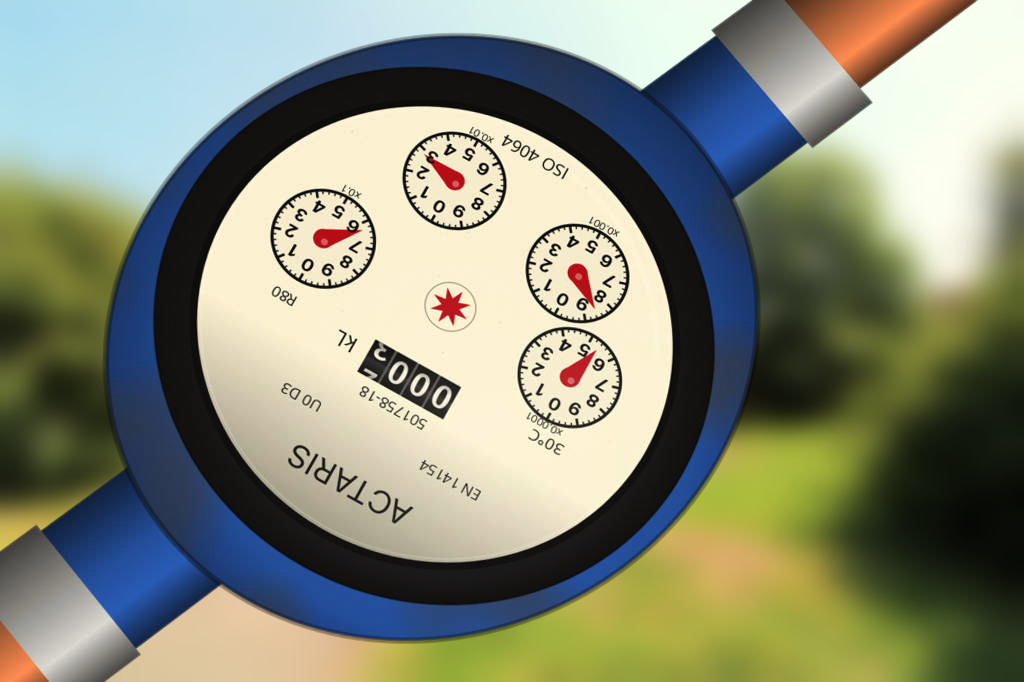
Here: 2.6285 kL
